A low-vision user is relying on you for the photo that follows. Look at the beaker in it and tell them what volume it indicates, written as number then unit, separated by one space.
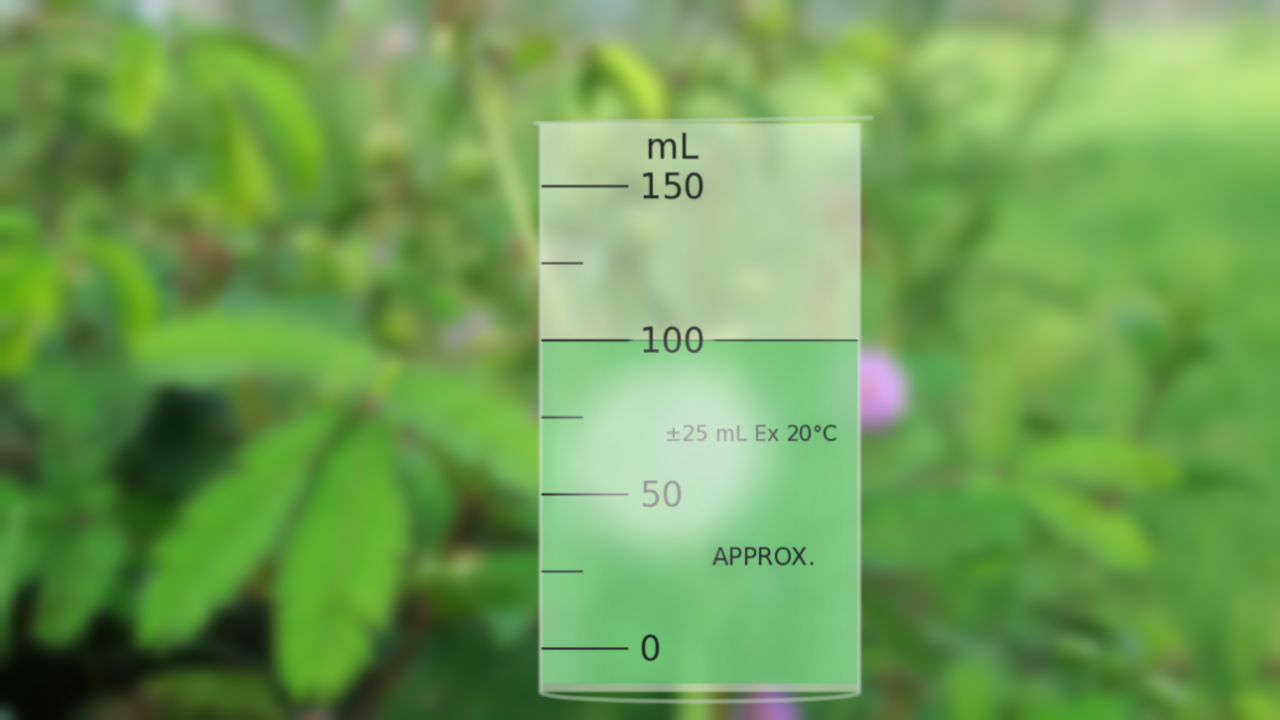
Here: 100 mL
